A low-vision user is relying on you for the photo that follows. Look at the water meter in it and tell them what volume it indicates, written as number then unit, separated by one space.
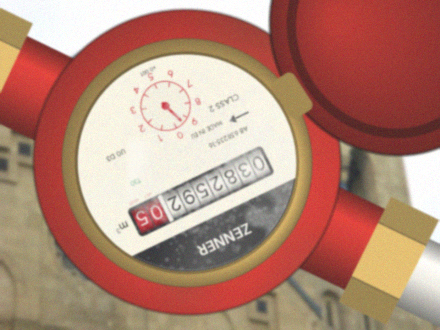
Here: 382592.049 m³
